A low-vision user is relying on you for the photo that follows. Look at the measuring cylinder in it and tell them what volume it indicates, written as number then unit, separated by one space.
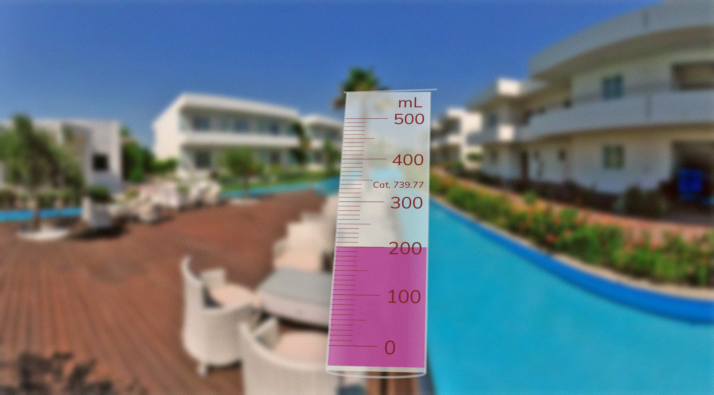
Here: 200 mL
